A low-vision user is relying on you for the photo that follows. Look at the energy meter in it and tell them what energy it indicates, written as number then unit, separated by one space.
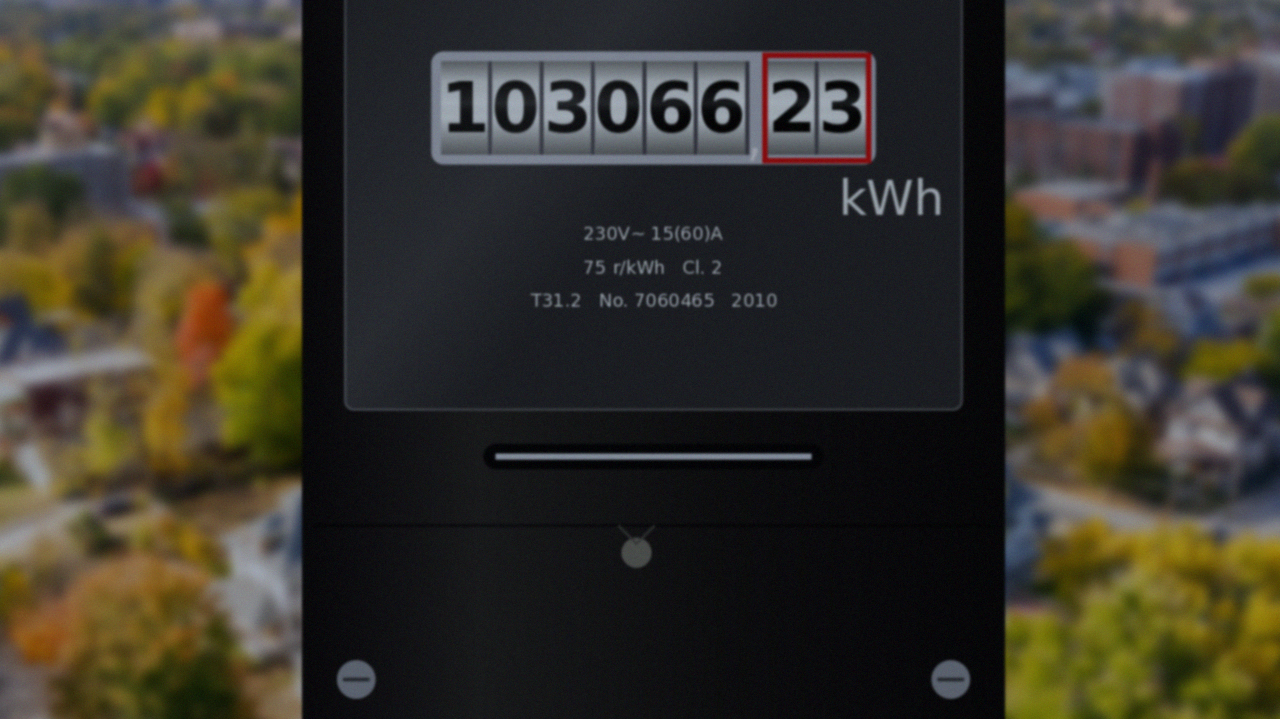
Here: 103066.23 kWh
